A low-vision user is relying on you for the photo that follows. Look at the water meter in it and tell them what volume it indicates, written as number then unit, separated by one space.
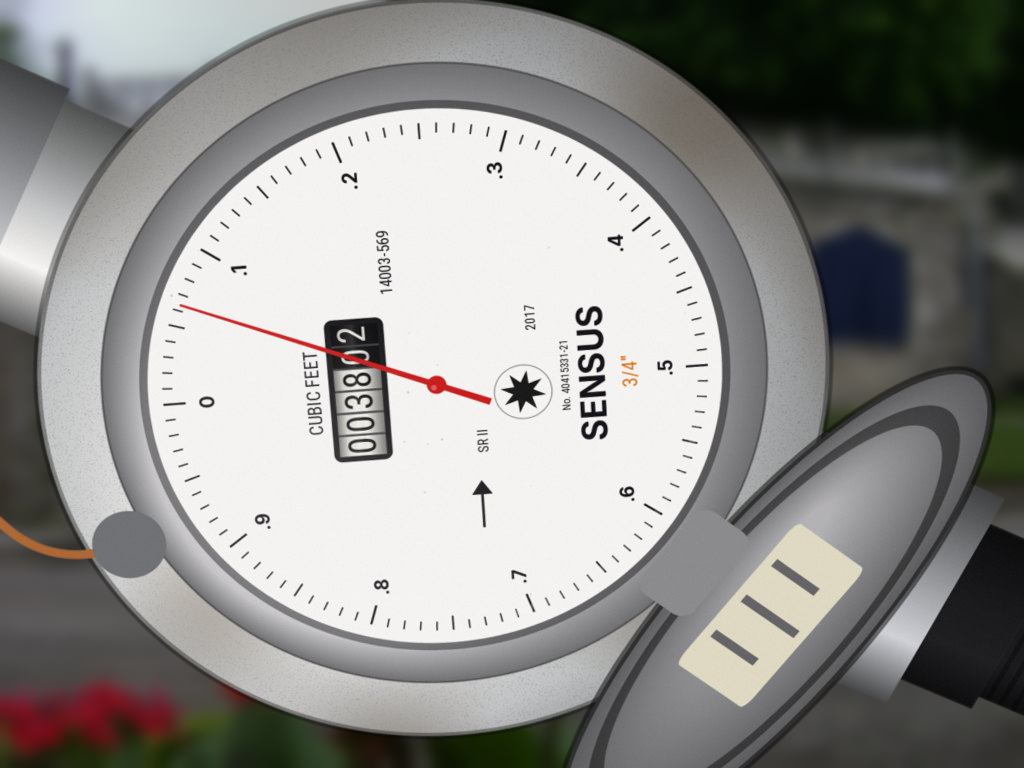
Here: 3802.06 ft³
